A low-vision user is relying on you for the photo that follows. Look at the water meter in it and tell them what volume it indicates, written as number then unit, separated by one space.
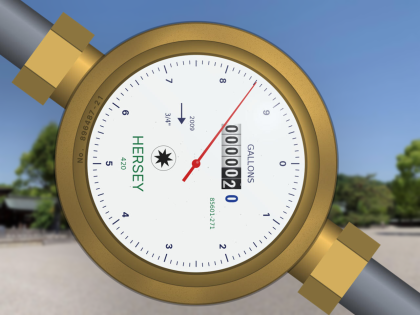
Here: 18.5 gal
